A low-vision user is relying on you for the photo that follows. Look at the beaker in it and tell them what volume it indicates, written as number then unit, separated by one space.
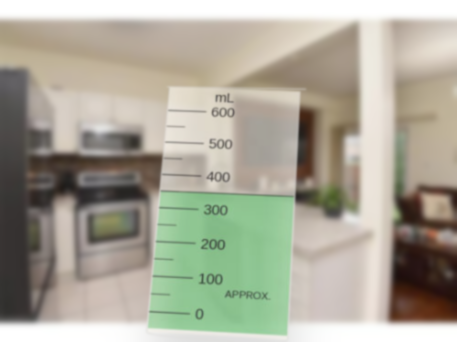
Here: 350 mL
